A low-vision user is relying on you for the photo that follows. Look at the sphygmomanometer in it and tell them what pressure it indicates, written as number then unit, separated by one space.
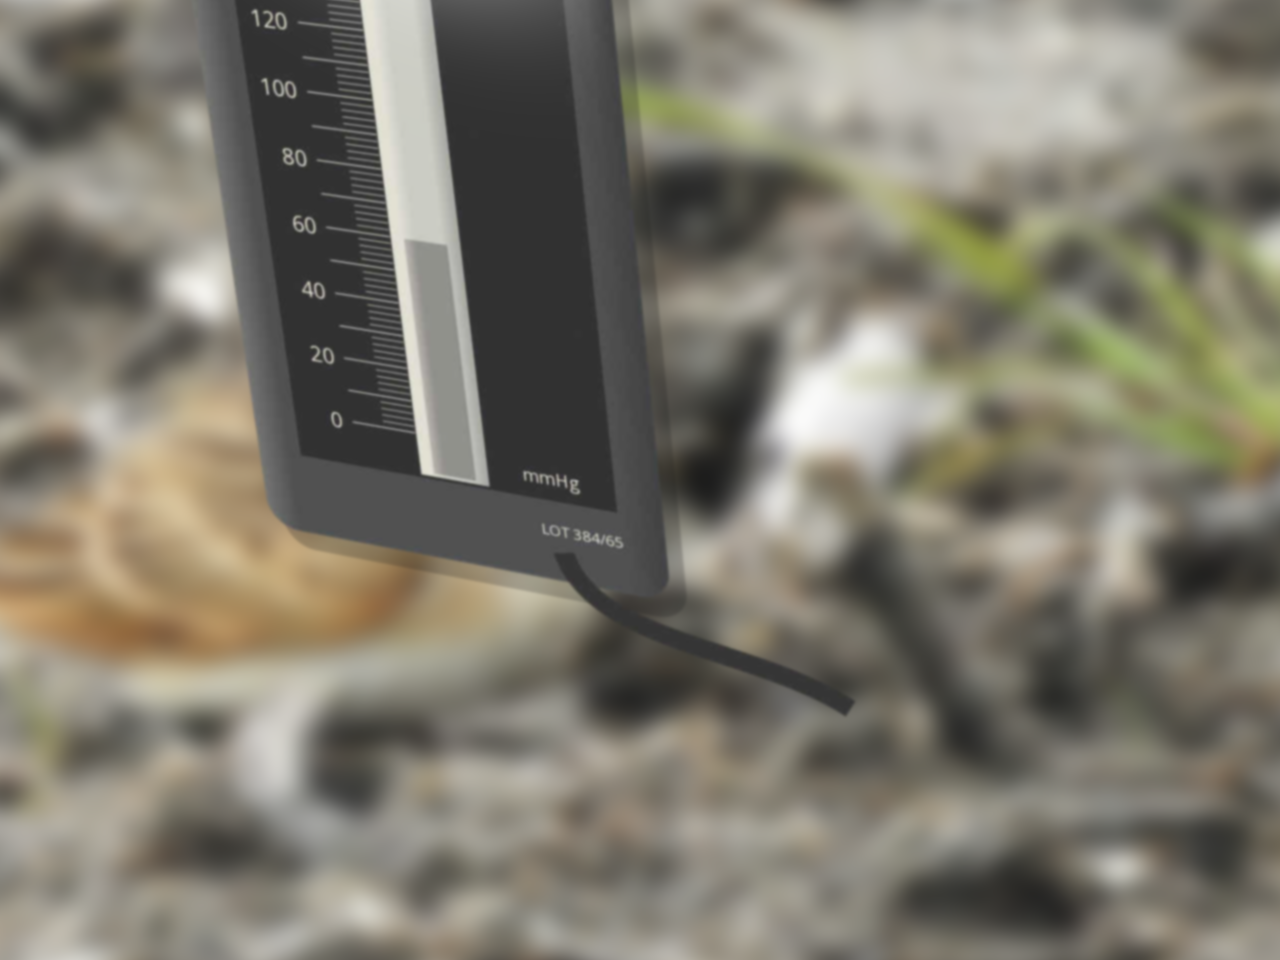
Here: 60 mmHg
